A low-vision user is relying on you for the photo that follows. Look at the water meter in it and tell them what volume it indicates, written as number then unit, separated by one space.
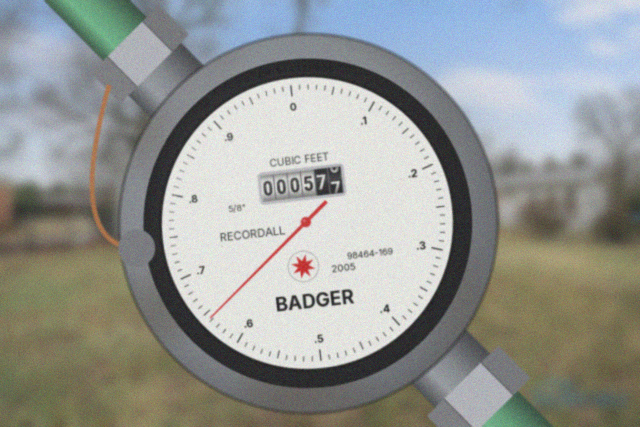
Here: 576.64 ft³
